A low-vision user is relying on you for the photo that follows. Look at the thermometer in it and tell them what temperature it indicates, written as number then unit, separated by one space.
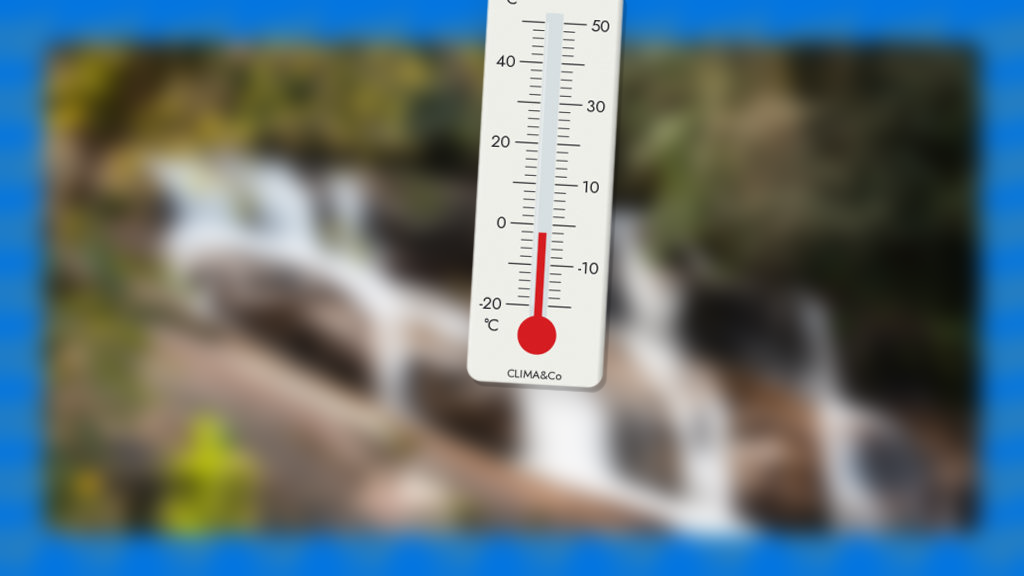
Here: -2 °C
